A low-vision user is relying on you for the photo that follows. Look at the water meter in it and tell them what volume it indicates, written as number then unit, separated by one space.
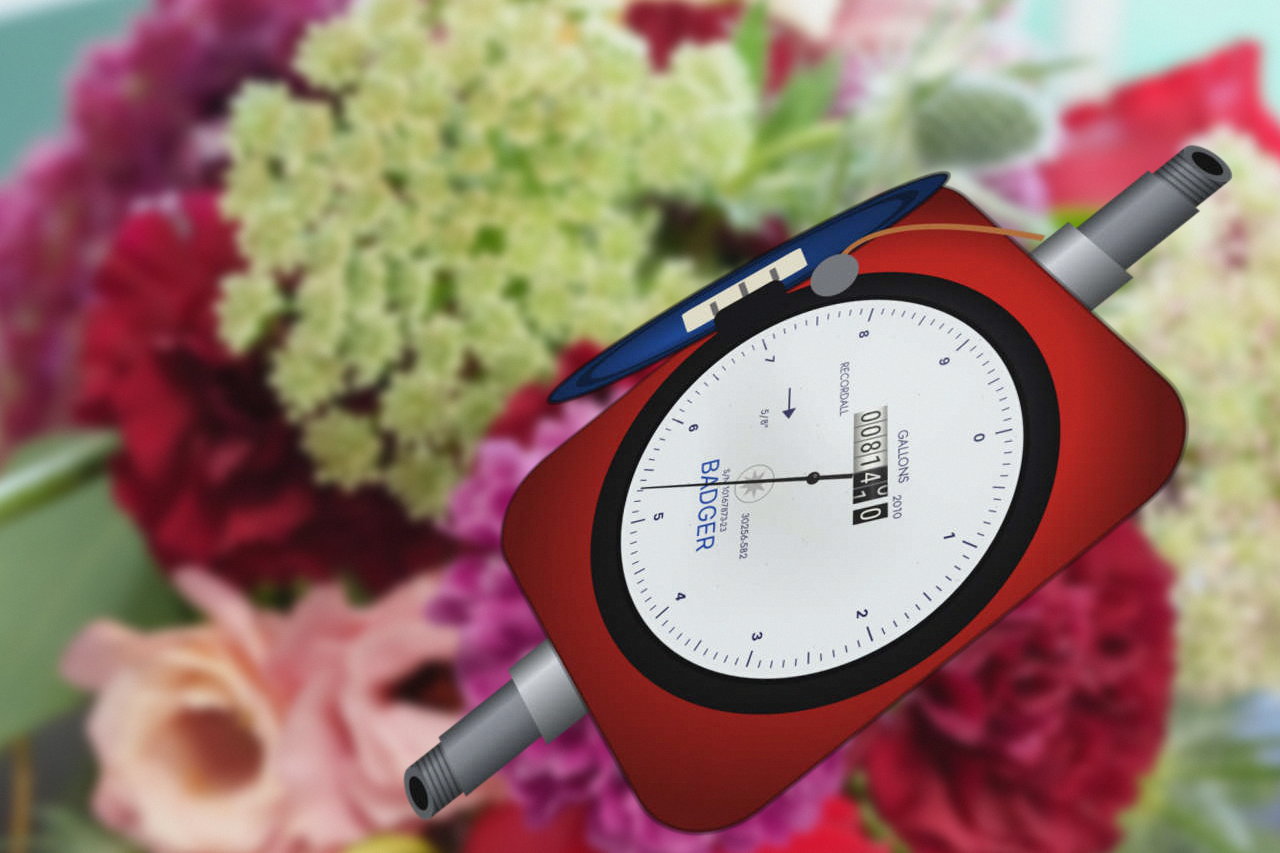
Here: 81405.3 gal
